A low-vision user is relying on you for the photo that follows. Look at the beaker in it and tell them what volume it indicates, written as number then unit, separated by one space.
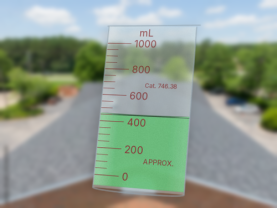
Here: 450 mL
